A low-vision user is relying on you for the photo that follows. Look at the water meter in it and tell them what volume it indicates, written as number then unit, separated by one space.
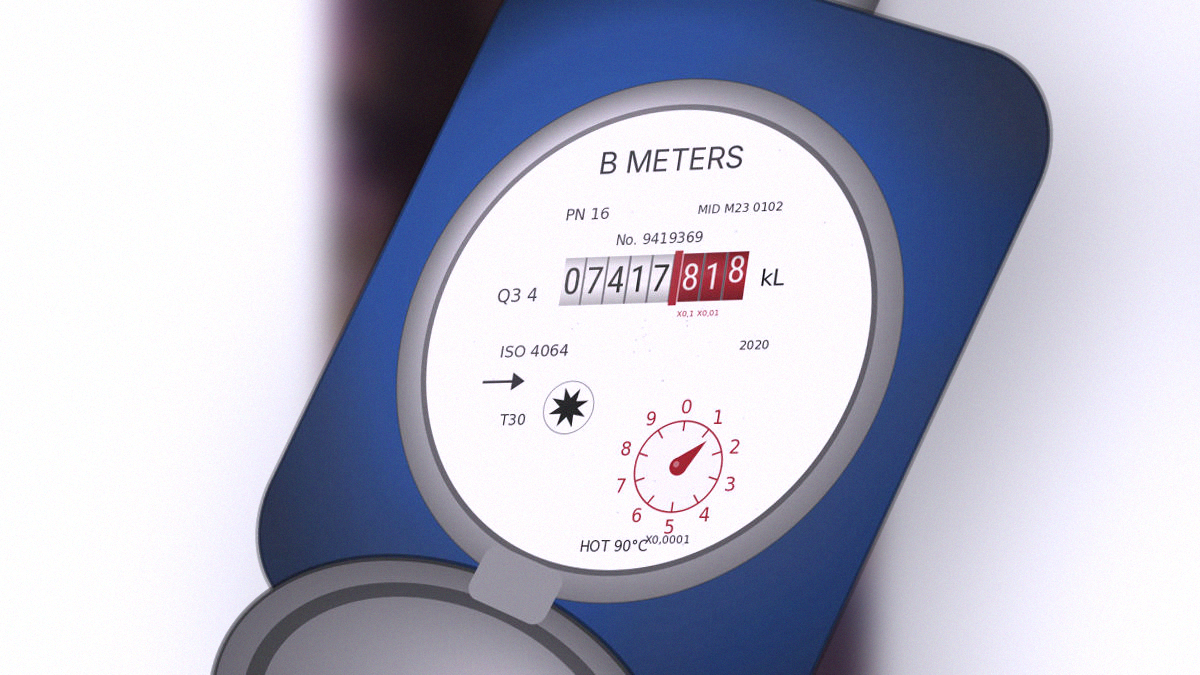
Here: 7417.8181 kL
